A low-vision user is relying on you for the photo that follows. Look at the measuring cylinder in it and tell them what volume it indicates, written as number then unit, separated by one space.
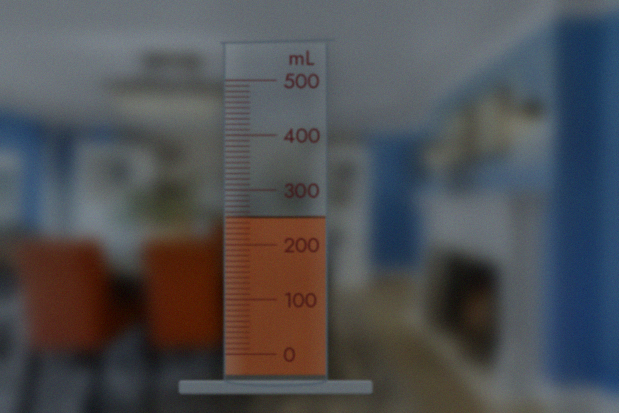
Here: 250 mL
